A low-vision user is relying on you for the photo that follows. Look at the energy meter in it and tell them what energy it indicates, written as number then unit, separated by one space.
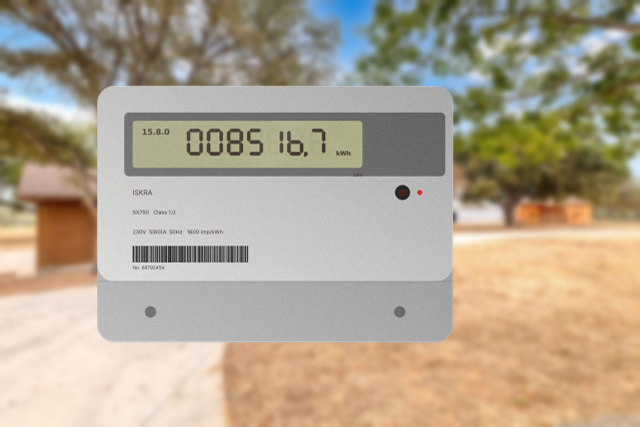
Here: 8516.7 kWh
